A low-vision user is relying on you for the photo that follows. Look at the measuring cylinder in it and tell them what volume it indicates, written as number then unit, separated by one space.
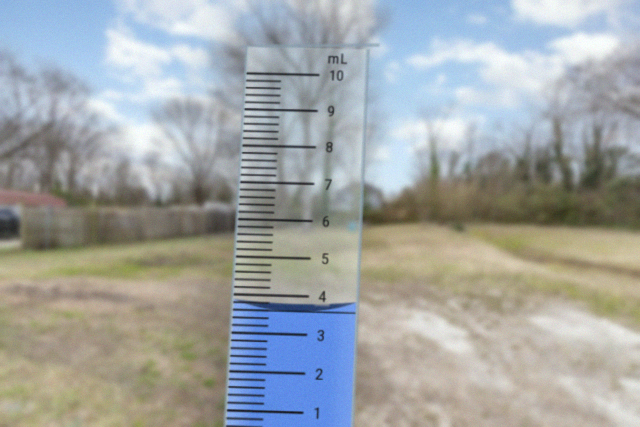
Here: 3.6 mL
